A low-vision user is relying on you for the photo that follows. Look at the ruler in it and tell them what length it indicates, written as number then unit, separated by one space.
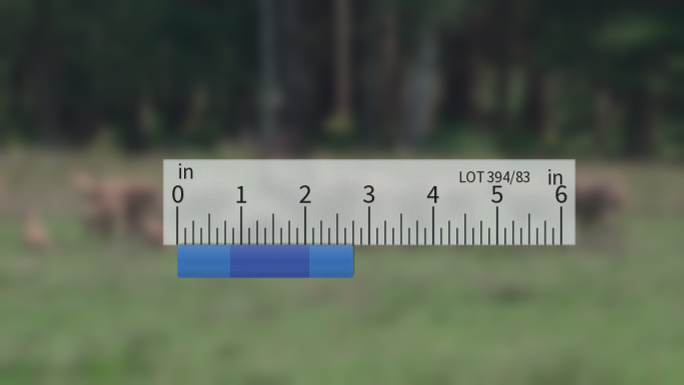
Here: 2.75 in
